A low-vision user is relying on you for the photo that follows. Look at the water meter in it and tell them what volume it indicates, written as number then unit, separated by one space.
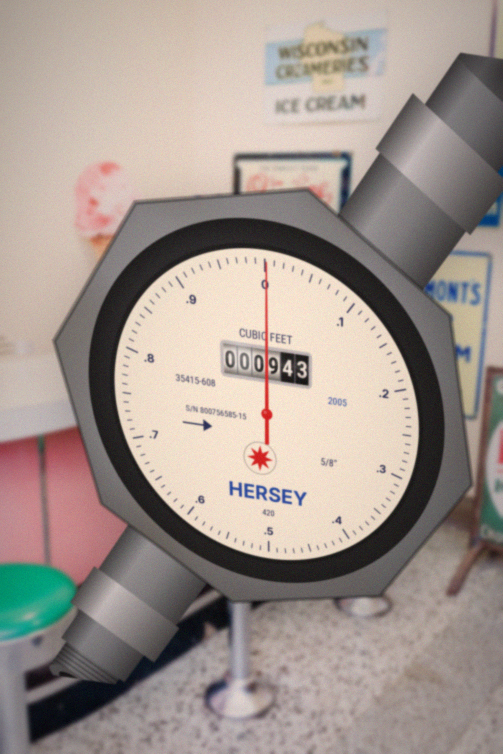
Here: 943.00 ft³
